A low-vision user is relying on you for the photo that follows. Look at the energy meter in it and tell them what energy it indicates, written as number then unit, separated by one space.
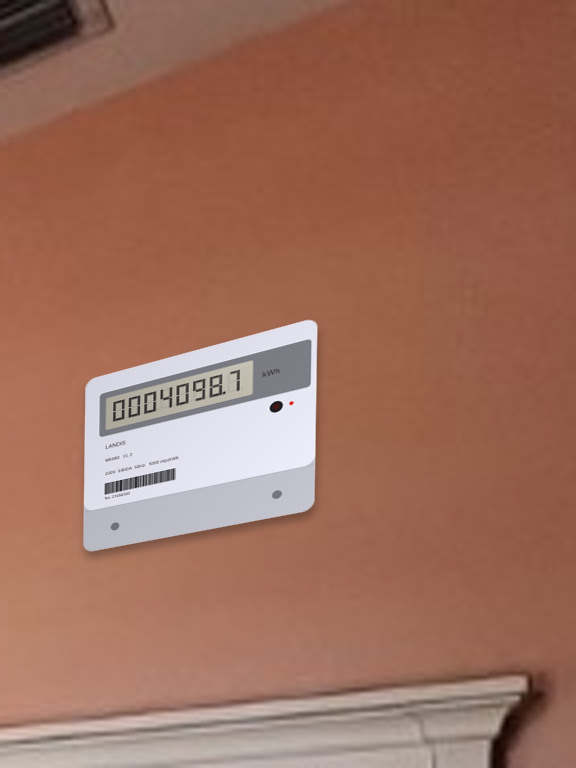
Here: 4098.7 kWh
